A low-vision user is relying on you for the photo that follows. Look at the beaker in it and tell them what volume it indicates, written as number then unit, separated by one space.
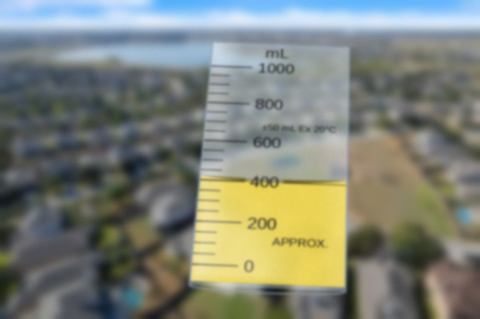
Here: 400 mL
